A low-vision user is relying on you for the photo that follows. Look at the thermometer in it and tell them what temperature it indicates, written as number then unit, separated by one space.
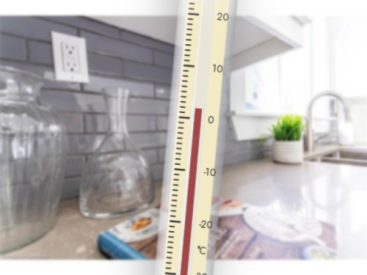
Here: 2 °C
